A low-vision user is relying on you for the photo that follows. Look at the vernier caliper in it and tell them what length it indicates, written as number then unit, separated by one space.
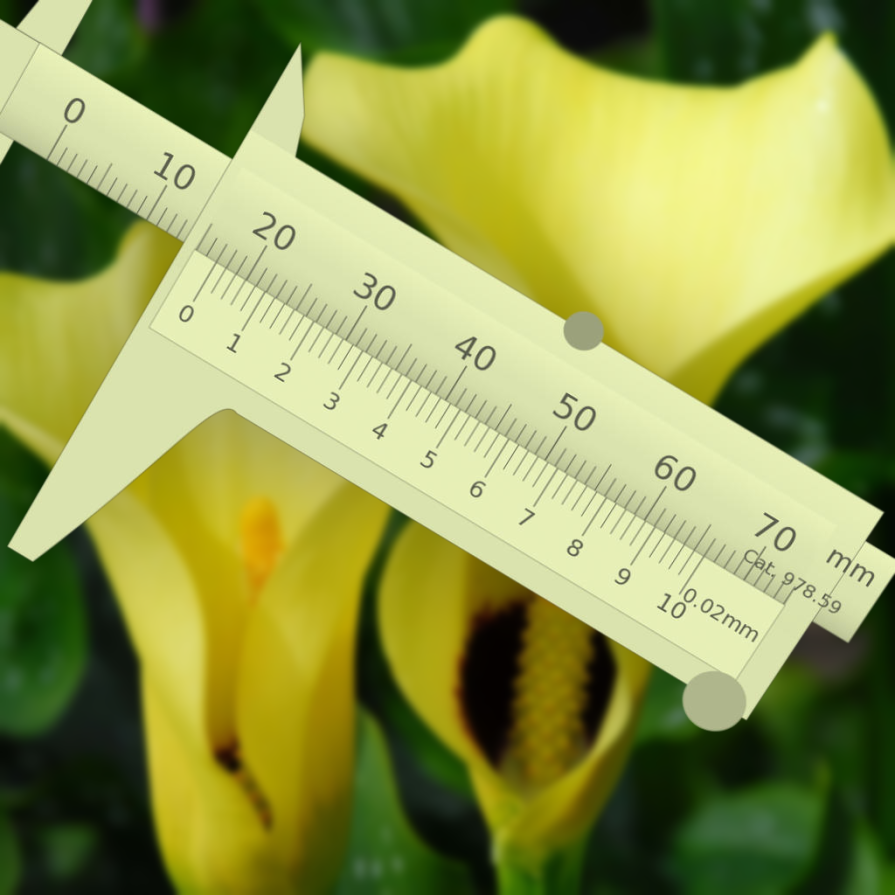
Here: 17.0 mm
